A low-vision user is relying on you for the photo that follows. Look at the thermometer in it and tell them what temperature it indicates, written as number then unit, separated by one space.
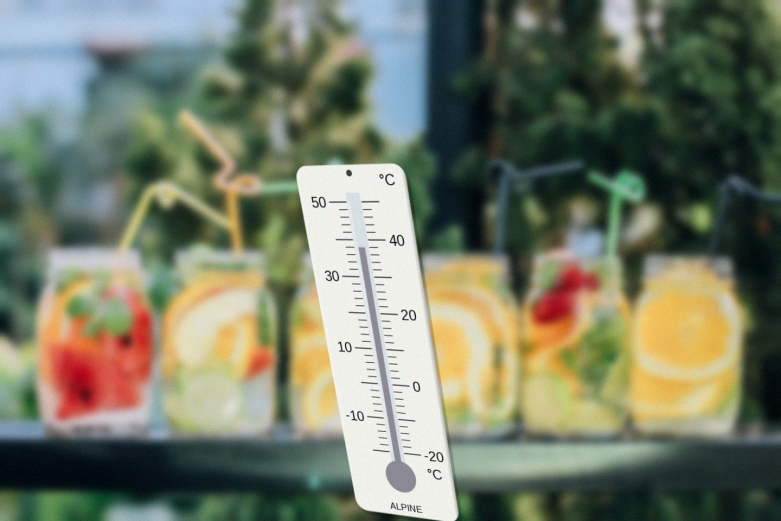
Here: 38 °C
